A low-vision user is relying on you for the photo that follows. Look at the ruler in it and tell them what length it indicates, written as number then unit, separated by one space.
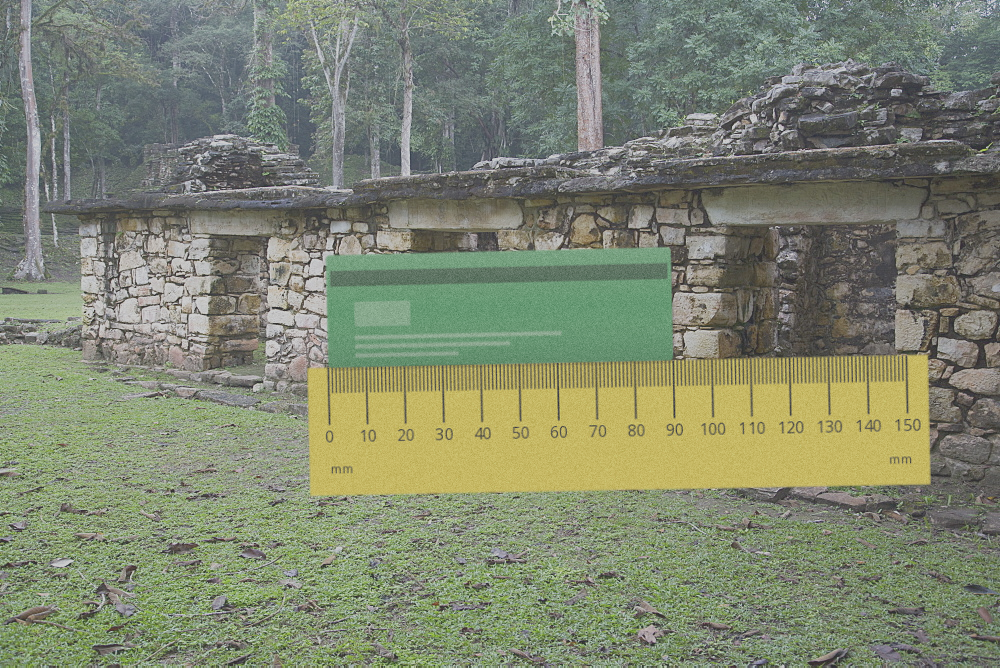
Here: 90 mm
